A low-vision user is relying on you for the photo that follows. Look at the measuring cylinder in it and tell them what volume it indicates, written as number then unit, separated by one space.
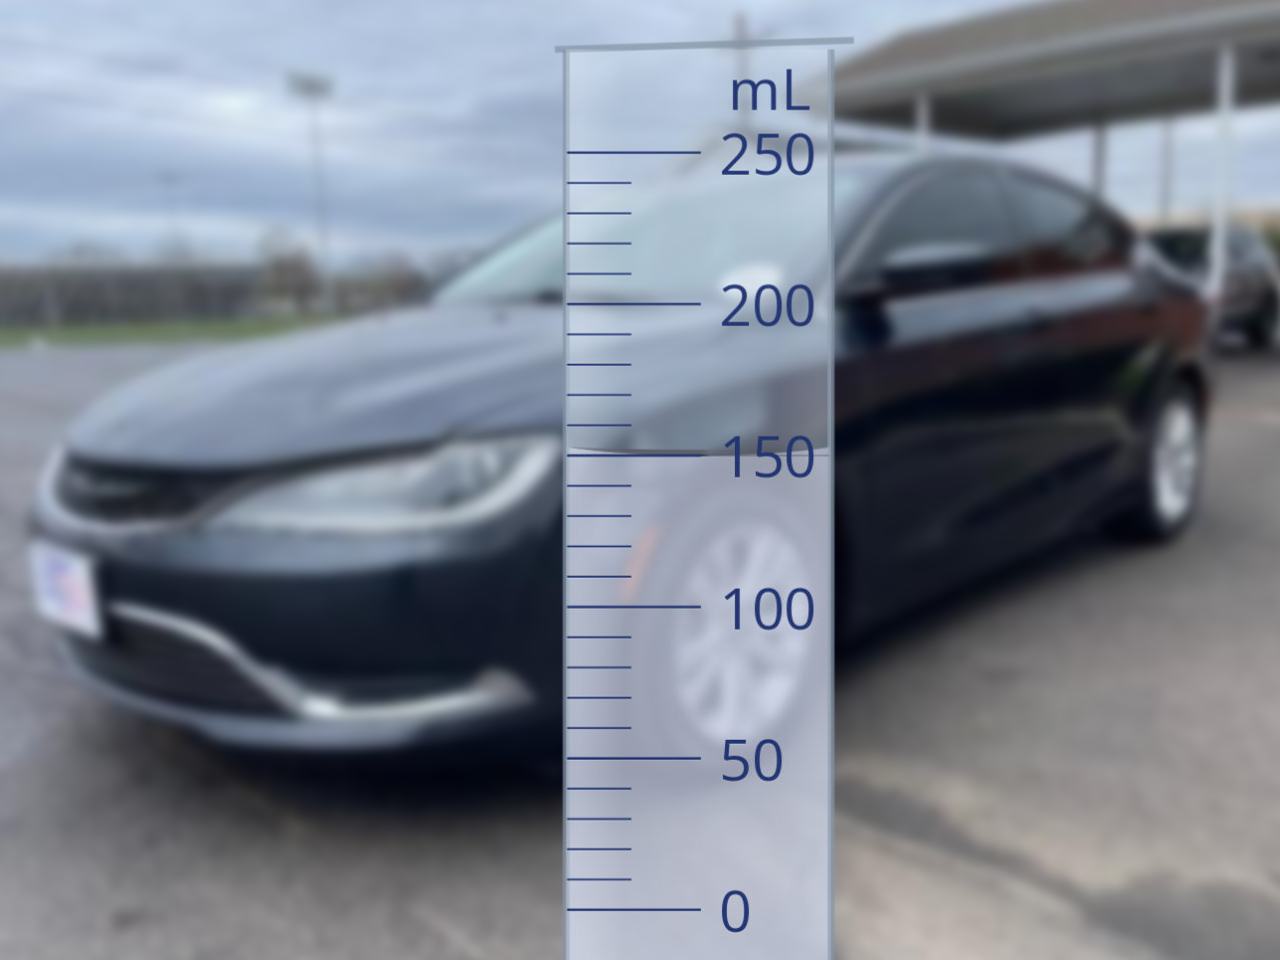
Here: 150 mL
